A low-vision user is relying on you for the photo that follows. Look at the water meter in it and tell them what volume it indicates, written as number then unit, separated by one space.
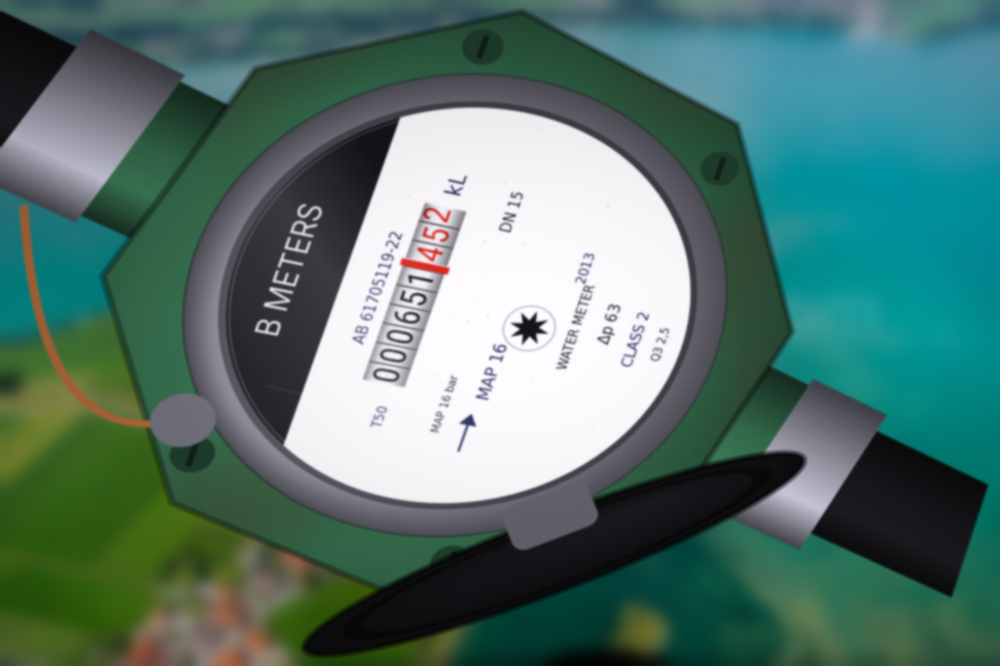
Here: 651.452 kL
